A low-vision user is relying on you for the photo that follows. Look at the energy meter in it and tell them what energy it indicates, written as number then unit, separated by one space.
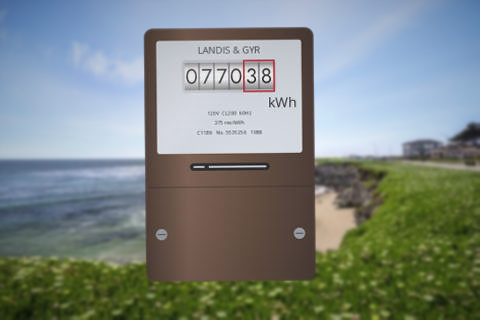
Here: 770.38 kWh
